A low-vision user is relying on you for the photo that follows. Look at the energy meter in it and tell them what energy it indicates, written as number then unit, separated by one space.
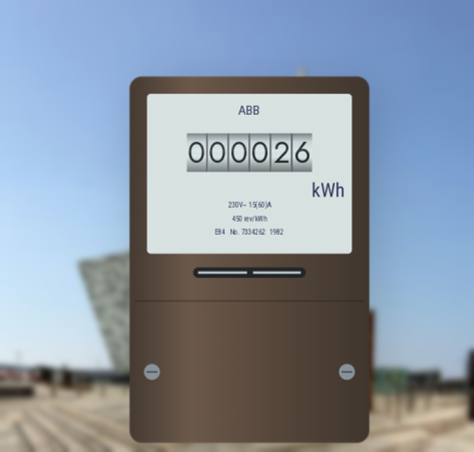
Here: 26 kWh
